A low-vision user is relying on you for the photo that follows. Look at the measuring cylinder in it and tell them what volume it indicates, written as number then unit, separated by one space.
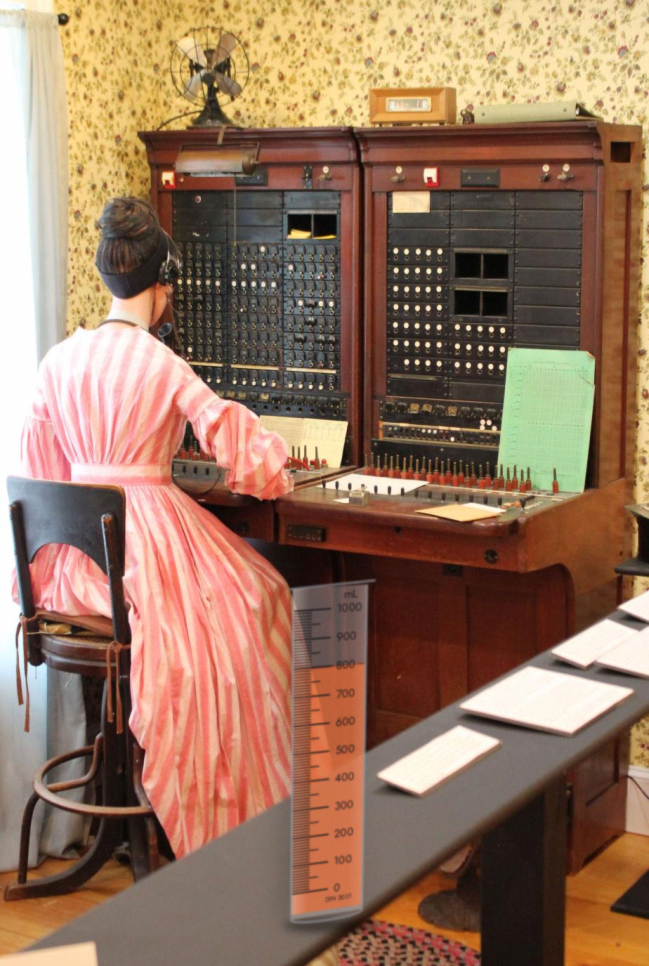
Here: 800 mL
